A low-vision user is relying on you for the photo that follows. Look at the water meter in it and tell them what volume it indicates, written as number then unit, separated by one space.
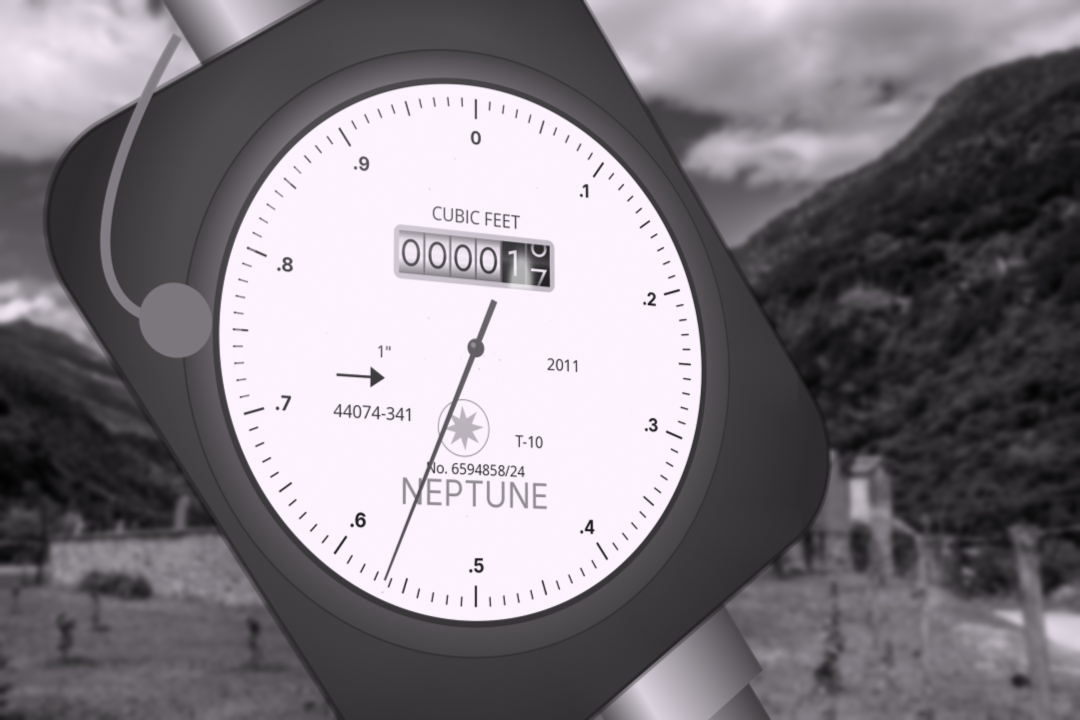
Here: 16.56 ft³
